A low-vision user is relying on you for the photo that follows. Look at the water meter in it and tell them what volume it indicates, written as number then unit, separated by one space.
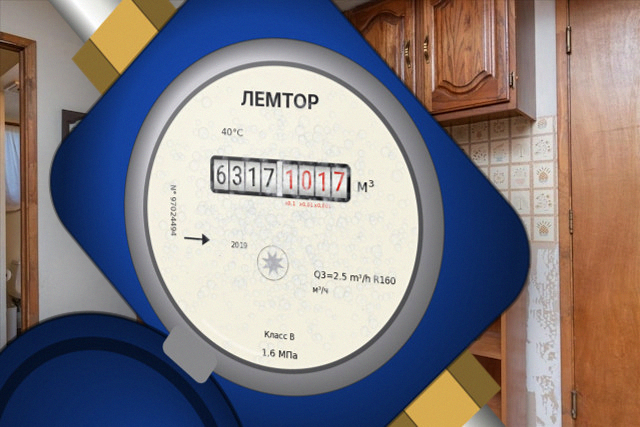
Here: 6317.1017 m³
